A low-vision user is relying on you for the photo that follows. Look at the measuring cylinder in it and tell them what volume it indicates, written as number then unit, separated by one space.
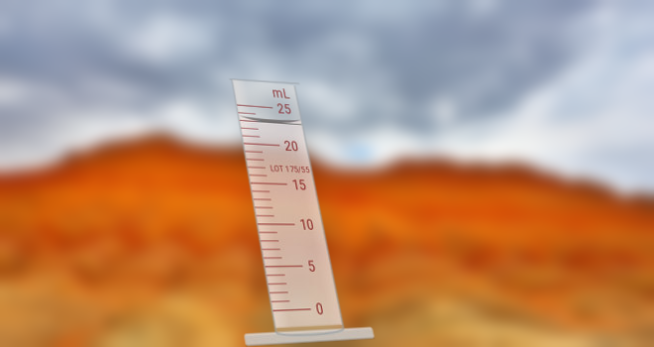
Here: 23 mL
